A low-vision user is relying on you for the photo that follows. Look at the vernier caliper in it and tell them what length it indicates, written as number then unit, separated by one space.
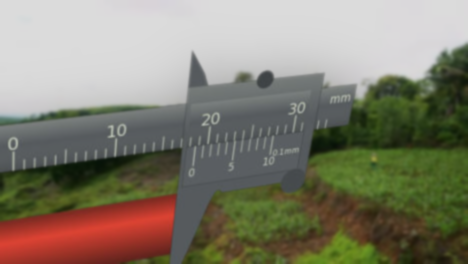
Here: 18.6 mm
